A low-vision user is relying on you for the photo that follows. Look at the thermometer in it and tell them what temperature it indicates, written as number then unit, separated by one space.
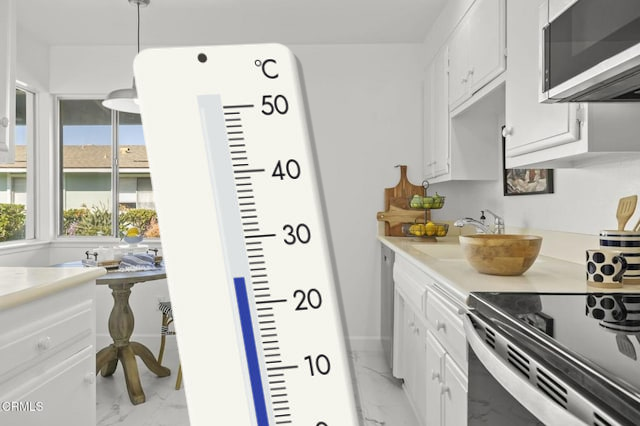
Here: 24 °C
